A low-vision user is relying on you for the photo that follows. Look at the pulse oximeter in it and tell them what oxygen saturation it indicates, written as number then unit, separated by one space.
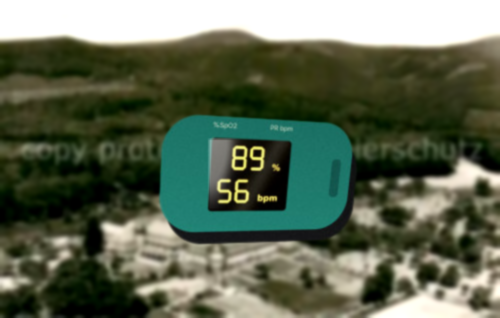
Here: 89 %
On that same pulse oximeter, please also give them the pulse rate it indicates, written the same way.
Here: 56 bpm
